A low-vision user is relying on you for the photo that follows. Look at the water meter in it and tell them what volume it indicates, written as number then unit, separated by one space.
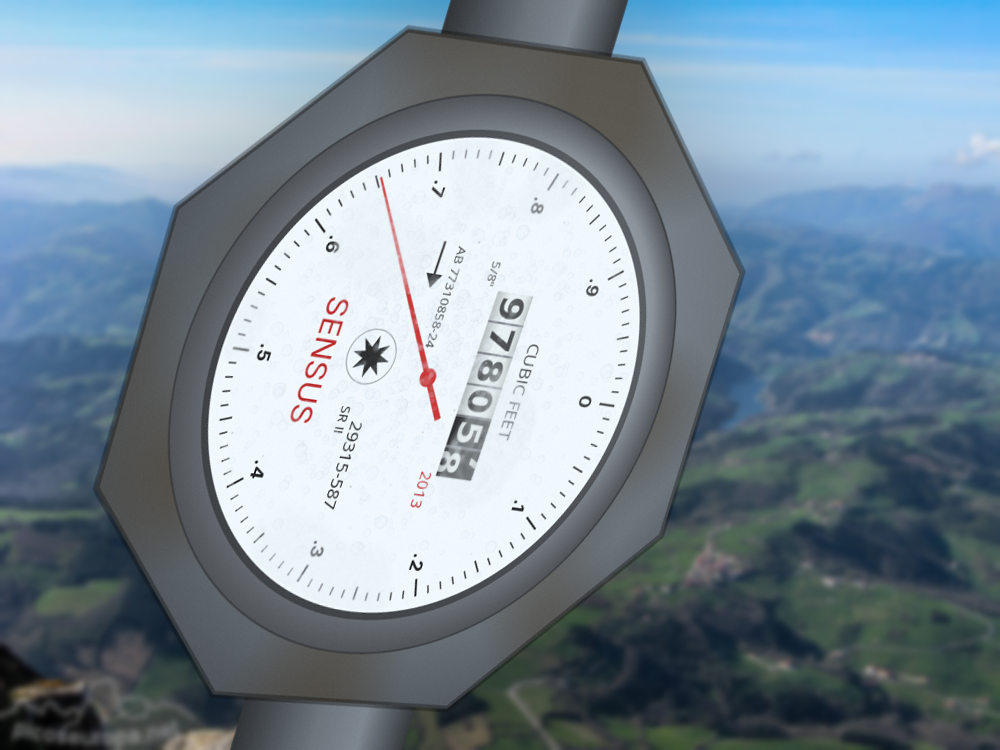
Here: 978057.65 ft³
